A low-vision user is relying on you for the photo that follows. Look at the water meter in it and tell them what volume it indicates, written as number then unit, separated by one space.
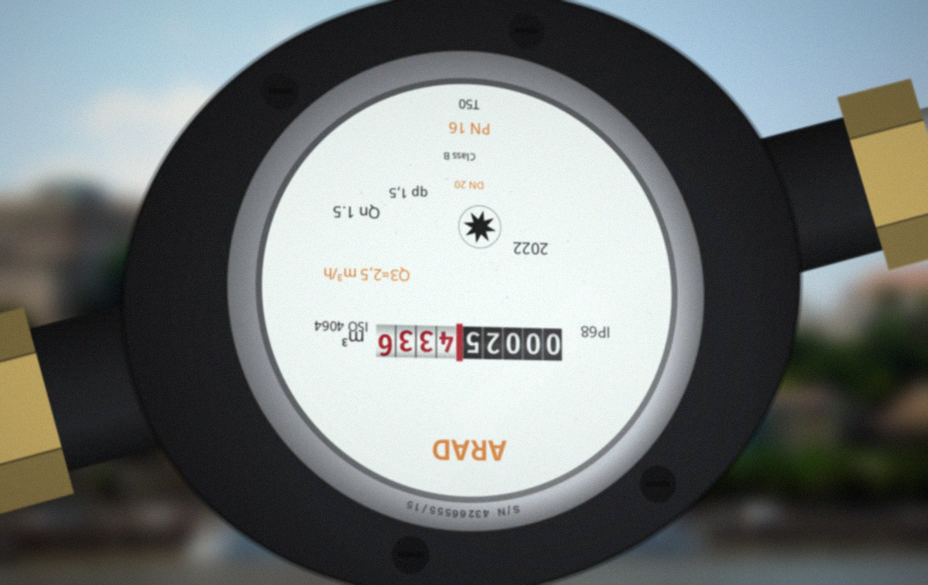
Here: 25.4336 m³
